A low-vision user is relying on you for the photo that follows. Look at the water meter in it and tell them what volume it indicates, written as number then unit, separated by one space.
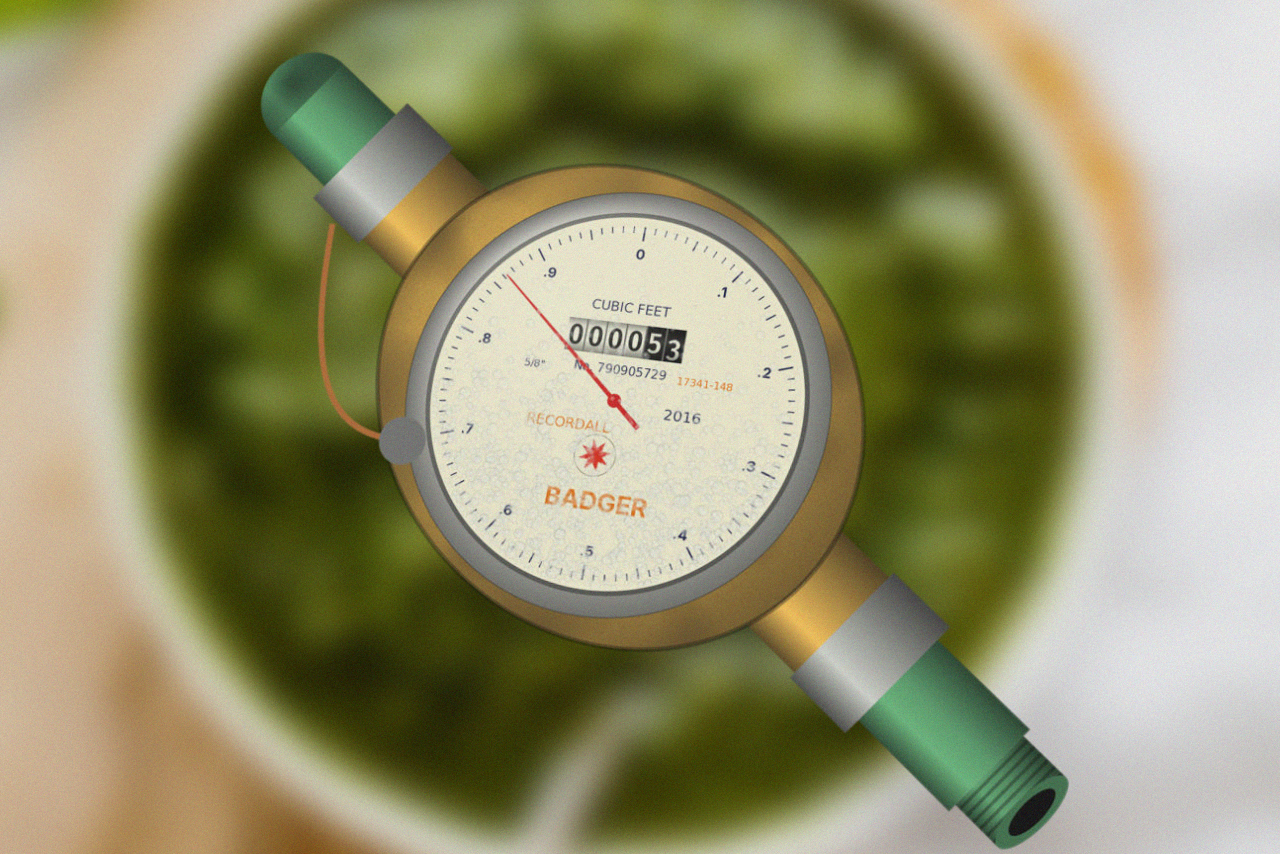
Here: 52.86 ft³
